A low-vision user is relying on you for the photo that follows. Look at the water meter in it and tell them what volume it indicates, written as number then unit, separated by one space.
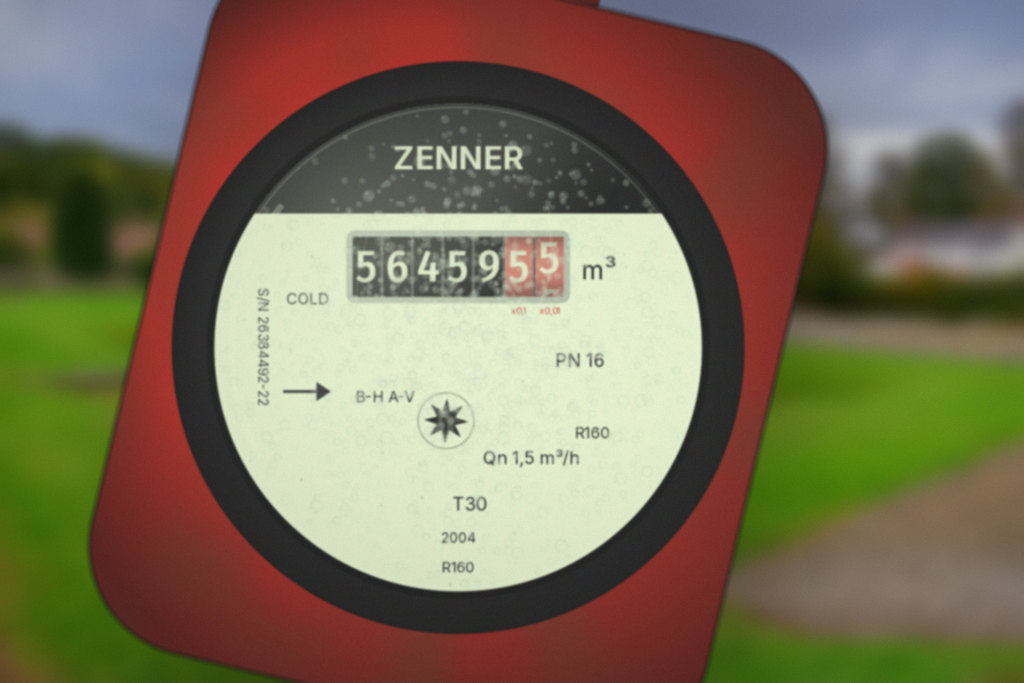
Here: 56459.55 m³
